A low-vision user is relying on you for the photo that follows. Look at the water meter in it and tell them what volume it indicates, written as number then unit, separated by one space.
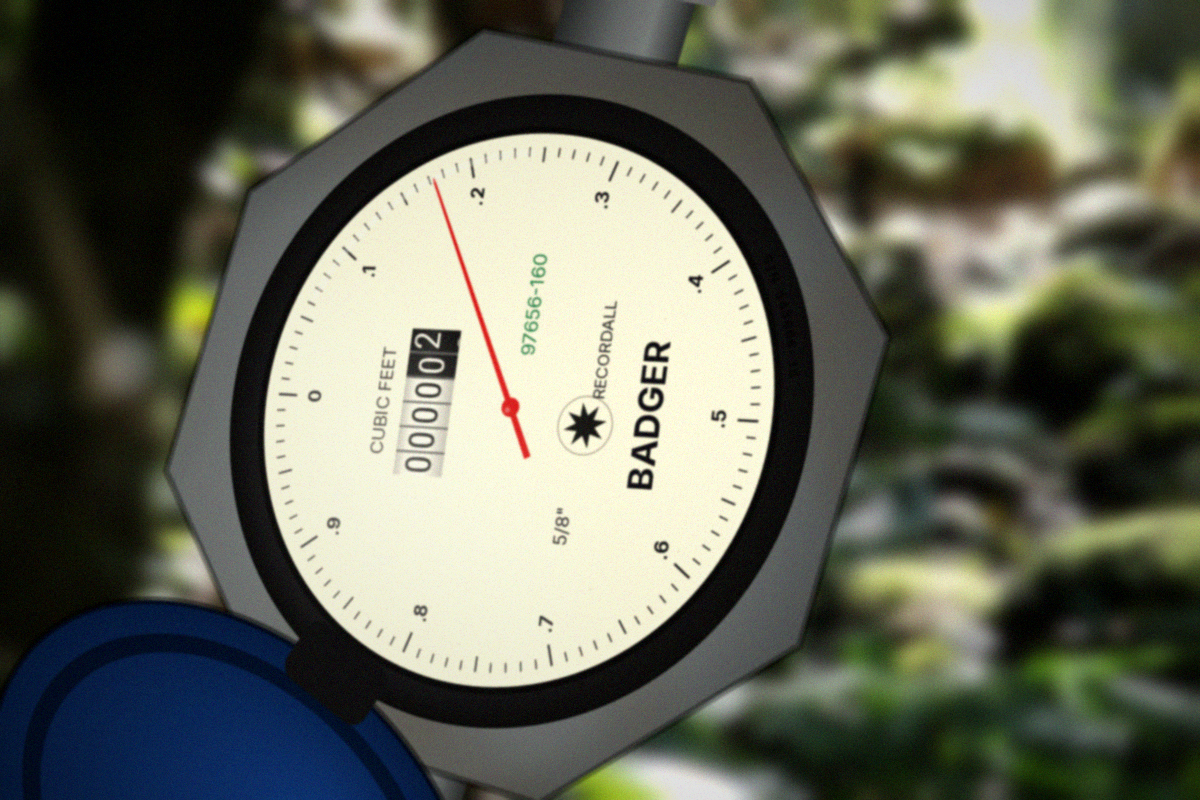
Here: 2.17 ft³
